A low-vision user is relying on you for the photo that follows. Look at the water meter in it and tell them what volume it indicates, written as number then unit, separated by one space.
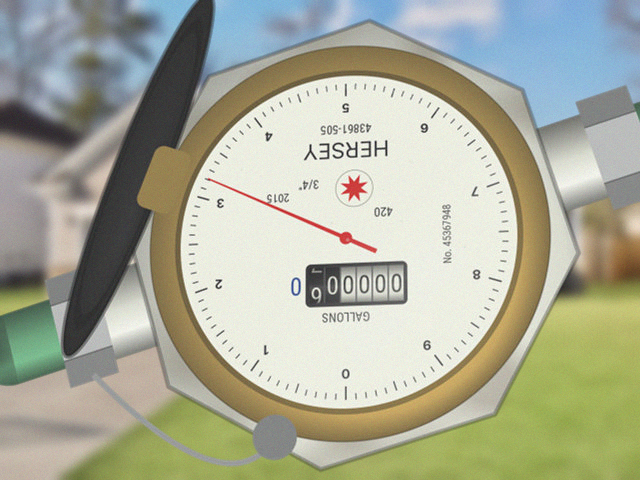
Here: 63.2 gal
